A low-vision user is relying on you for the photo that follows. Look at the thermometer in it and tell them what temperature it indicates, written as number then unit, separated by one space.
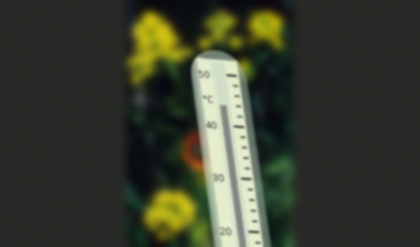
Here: 44 °C
